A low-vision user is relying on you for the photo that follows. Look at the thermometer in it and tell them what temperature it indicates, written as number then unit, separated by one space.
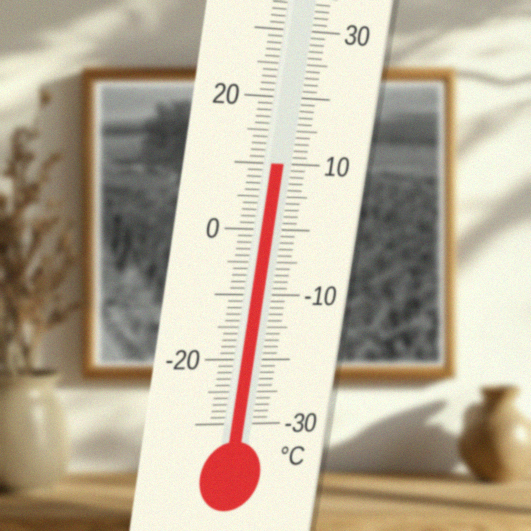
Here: 10 °C
